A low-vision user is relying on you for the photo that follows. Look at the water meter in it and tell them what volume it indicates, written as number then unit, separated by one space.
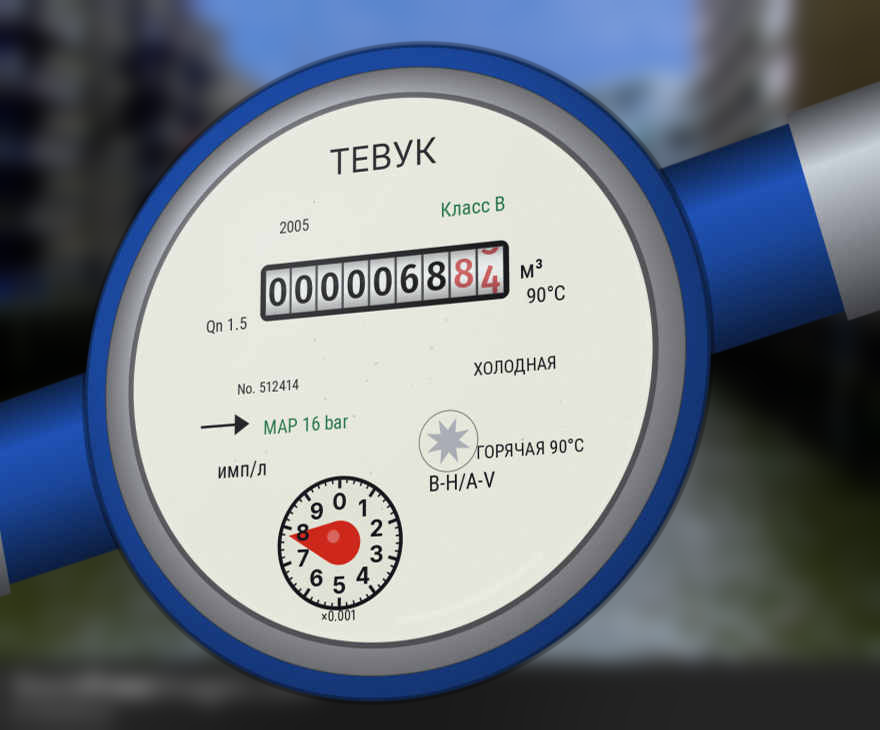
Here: 68.837 m³
